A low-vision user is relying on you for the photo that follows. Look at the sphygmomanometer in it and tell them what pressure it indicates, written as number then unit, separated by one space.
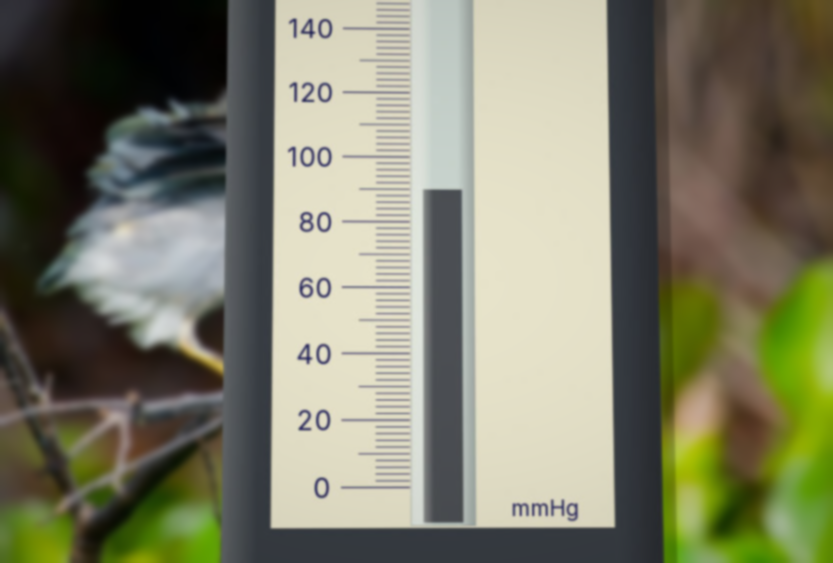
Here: 90 mmHg
